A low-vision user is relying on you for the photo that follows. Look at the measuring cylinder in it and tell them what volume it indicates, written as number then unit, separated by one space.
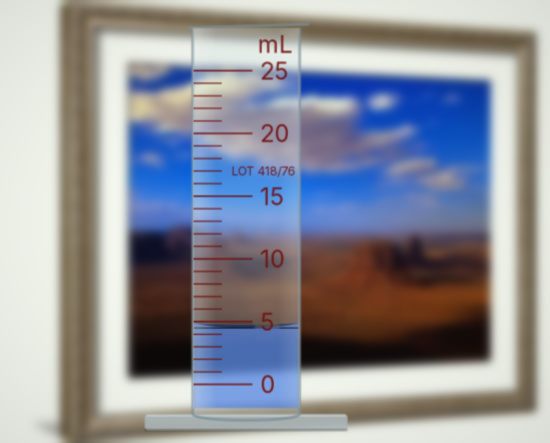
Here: 4.5 mL
